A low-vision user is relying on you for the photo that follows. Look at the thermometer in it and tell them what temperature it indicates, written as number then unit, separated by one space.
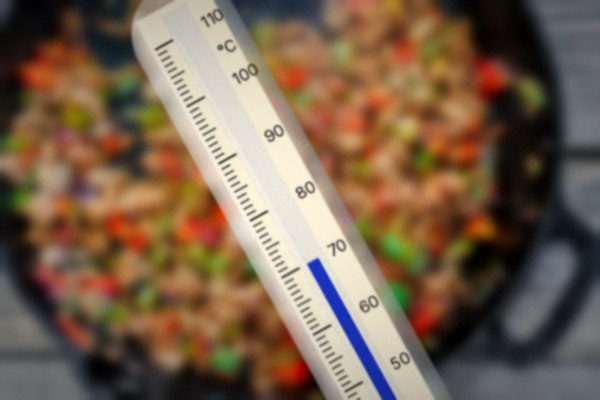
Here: 70 °C
